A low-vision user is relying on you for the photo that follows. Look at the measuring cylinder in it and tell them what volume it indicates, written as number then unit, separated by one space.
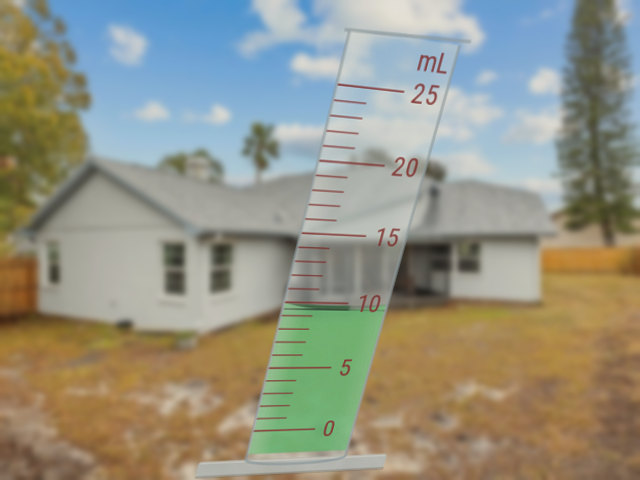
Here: 9.5 mL
